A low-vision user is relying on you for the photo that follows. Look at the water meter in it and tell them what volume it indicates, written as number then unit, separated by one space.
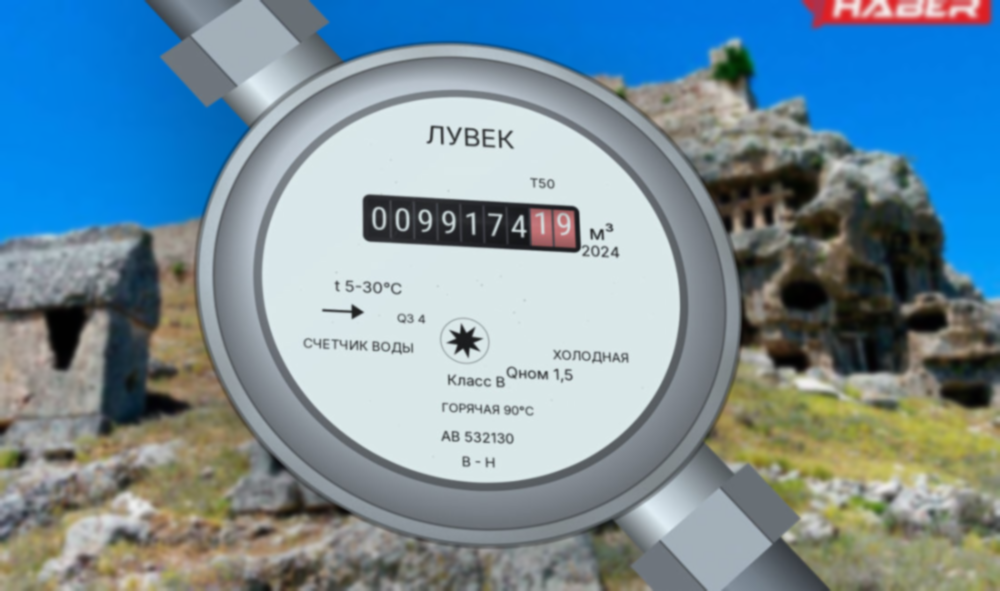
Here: 99174.19 m³
